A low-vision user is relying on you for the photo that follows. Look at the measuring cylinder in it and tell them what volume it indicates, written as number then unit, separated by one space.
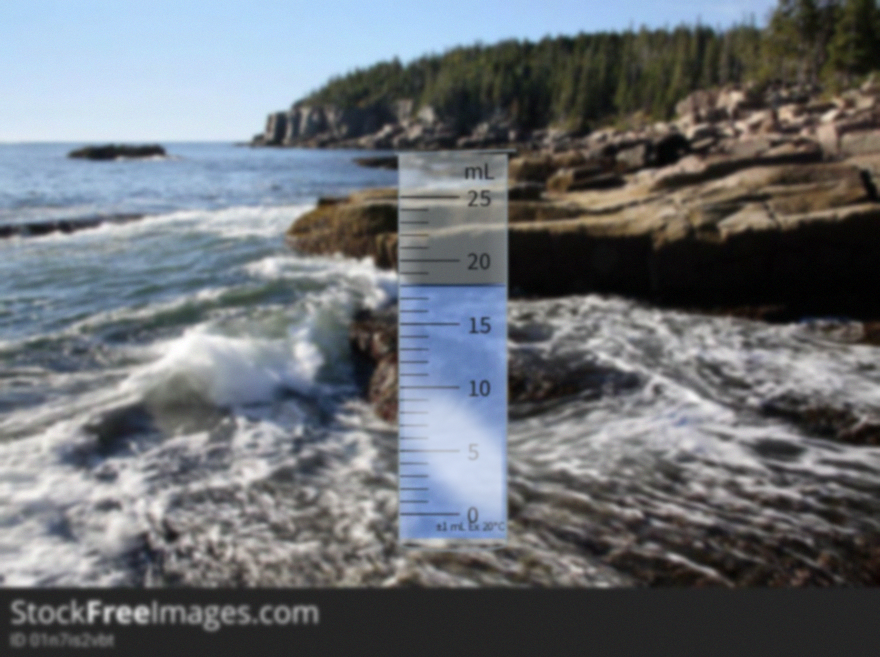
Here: 18 mL
